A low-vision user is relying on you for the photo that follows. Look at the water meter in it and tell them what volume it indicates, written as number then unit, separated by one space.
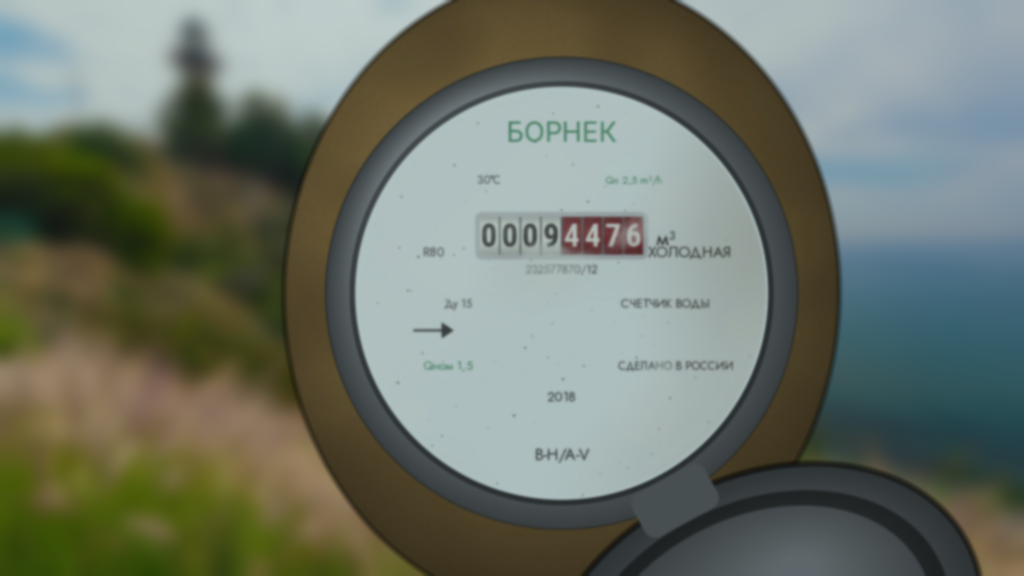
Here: 9.4476 m³
